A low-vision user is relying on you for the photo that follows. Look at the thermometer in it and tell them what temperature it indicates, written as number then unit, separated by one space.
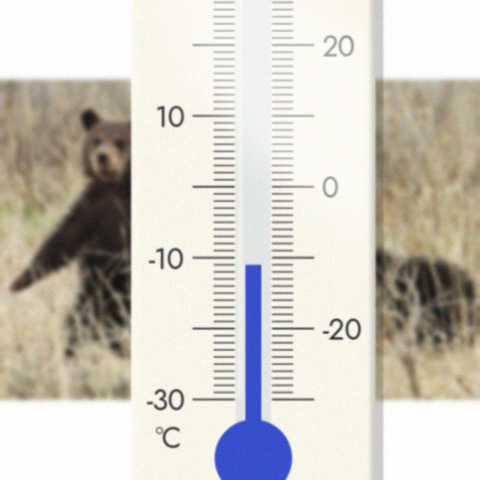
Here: -11 °C
